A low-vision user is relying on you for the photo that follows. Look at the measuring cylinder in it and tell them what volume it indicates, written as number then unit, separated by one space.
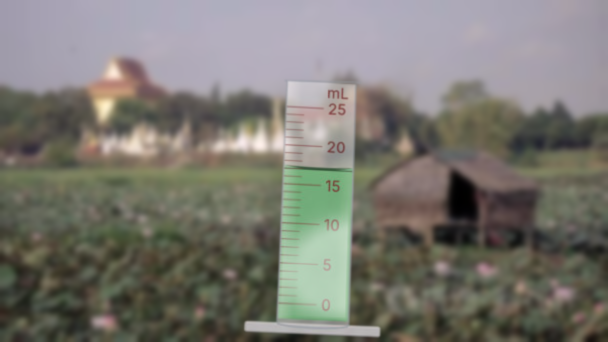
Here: 17 mL
